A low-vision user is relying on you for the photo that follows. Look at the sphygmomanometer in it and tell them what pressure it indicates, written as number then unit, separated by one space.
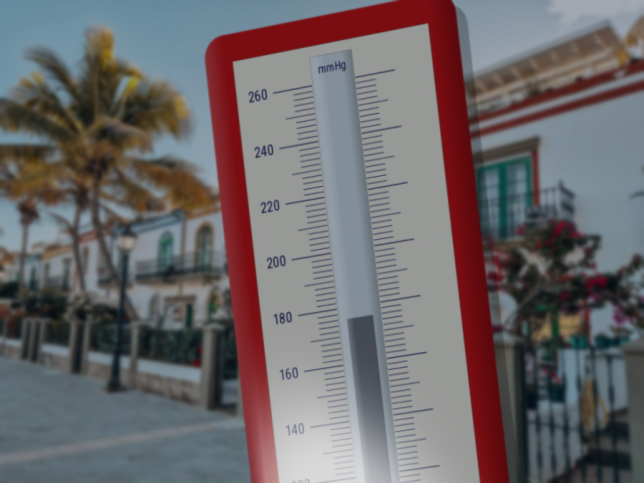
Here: 176 mmHg
